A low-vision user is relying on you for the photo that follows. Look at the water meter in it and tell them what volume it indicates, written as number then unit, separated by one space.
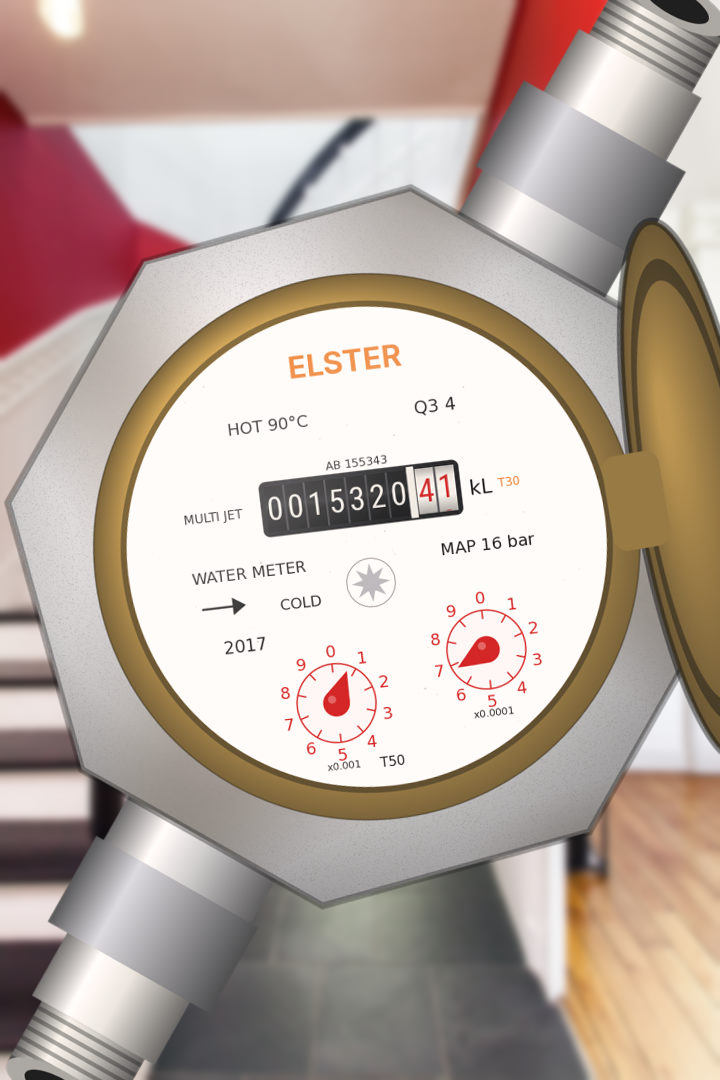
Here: 15320.4106 kL
